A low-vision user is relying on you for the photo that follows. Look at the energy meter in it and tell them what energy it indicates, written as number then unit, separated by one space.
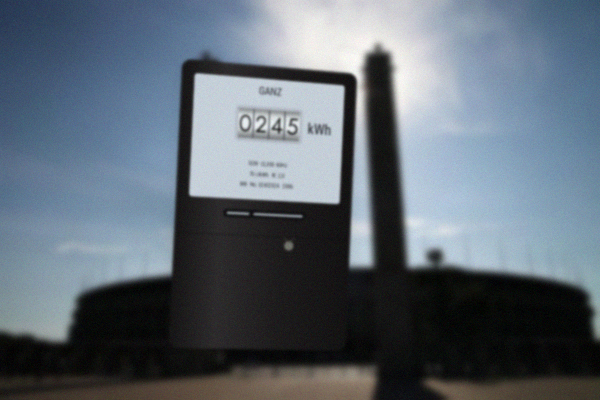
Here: 245 kWh
